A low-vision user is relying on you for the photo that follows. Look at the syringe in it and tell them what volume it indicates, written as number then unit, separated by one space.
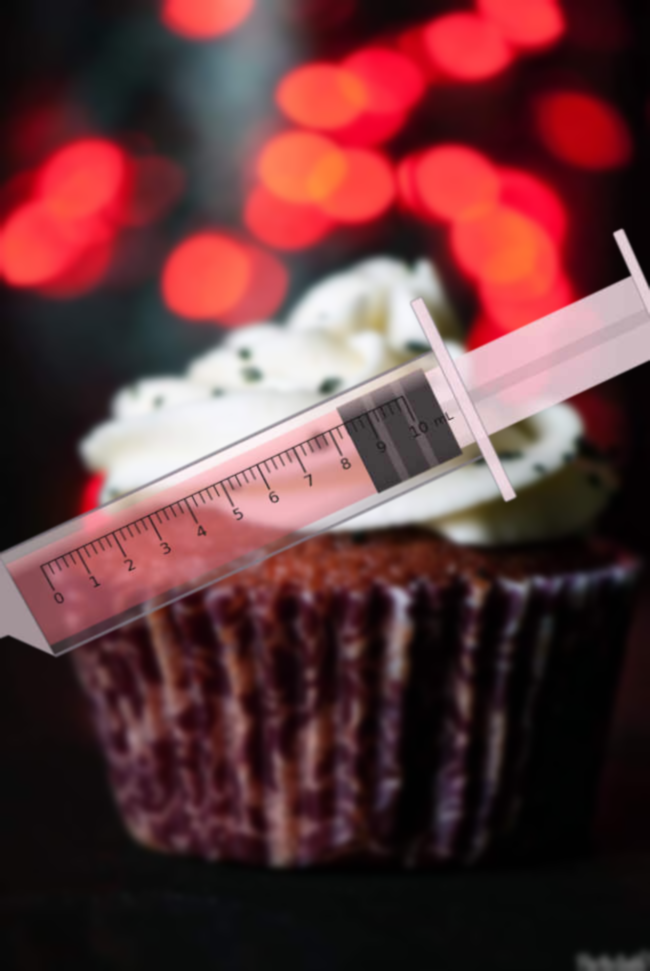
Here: 8.4 mL
